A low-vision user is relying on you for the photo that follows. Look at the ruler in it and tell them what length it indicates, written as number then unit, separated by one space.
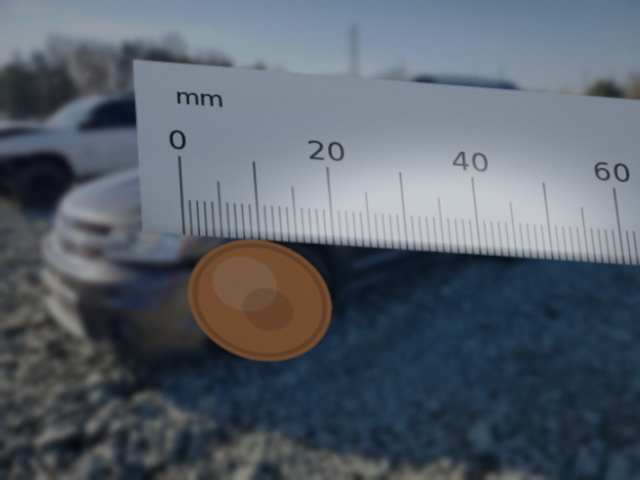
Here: 19 mm
